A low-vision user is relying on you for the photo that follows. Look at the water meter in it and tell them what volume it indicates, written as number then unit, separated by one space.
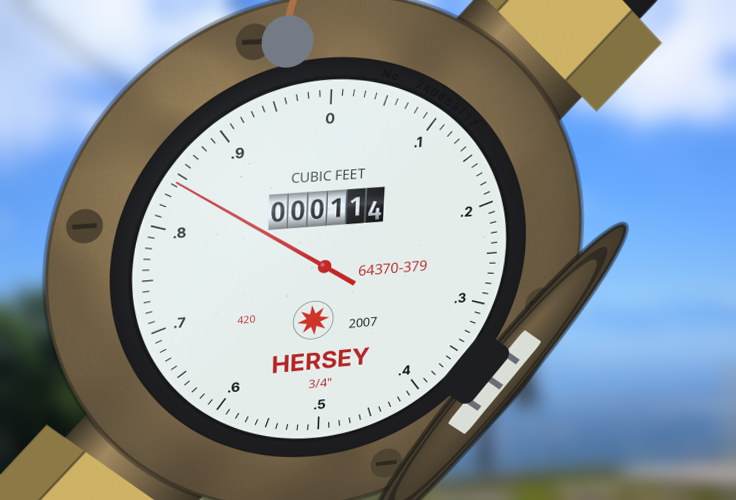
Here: 113.84 ft³
